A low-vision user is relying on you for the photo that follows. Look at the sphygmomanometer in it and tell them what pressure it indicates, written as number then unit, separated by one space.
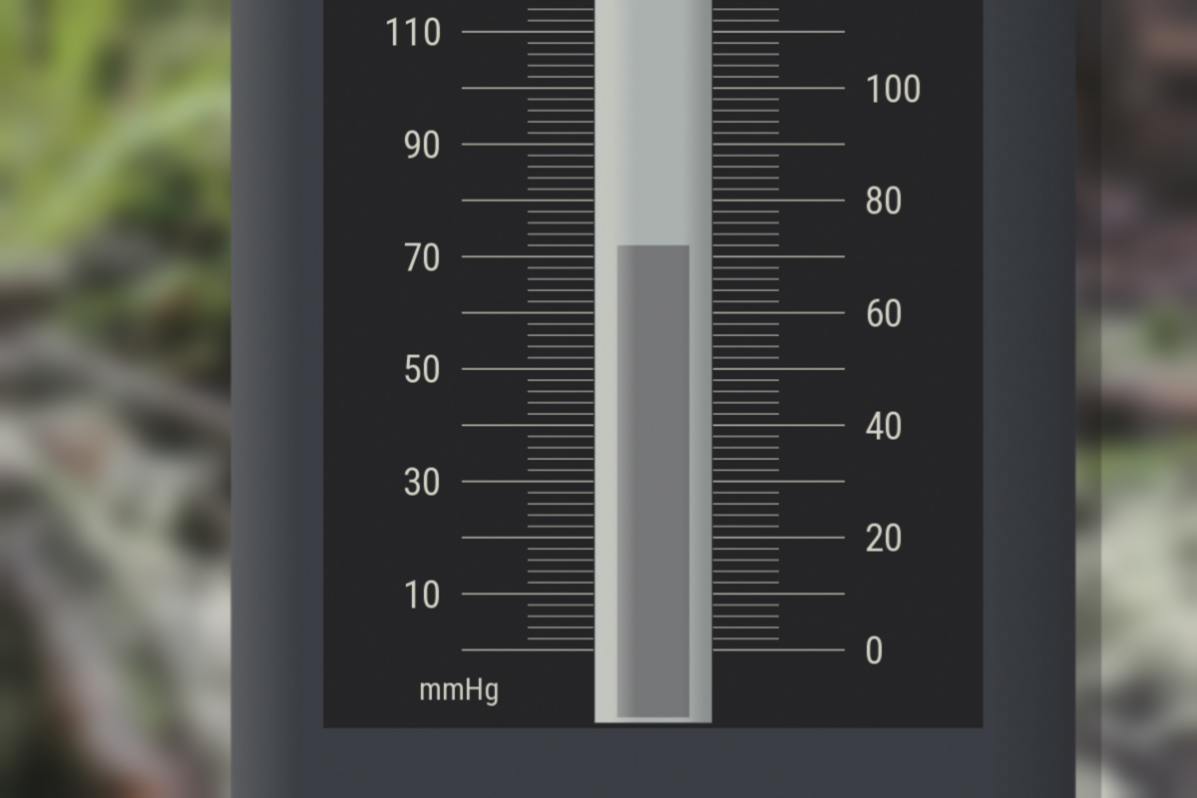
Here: 72 mmHg
